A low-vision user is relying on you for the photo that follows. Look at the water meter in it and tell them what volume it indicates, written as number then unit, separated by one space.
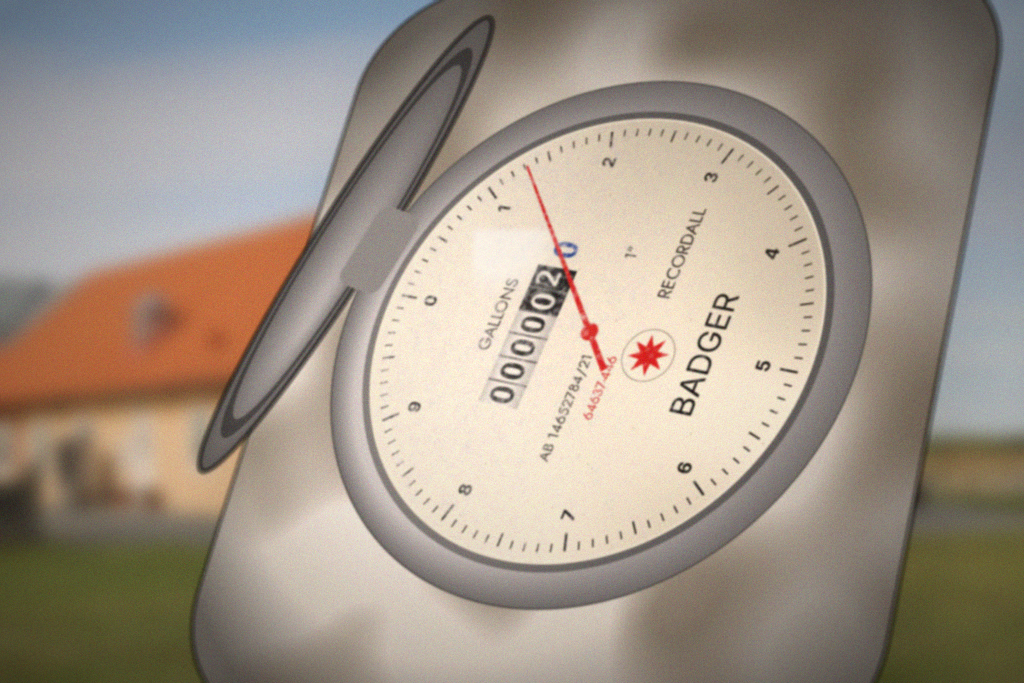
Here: 21.3 gal
